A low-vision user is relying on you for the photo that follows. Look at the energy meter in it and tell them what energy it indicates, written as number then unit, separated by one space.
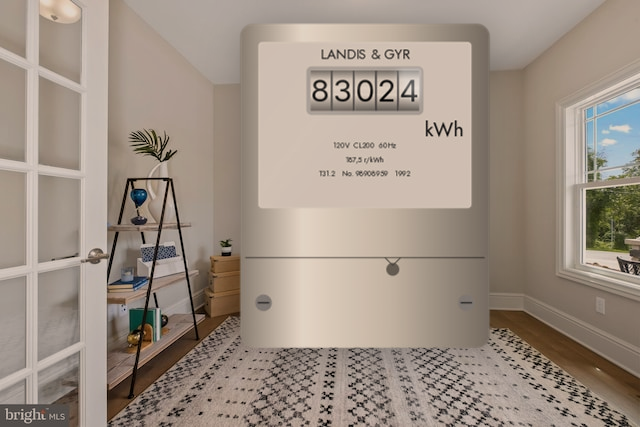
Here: 83024 kWh
